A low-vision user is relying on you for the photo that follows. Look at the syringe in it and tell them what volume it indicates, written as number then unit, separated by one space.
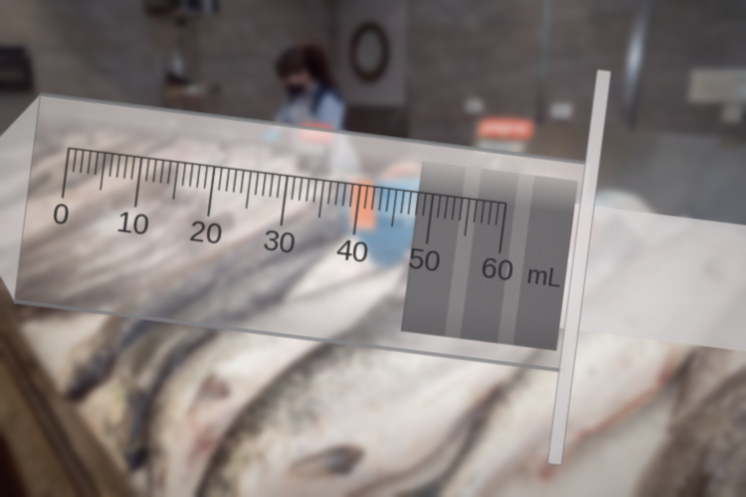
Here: 48 mL
